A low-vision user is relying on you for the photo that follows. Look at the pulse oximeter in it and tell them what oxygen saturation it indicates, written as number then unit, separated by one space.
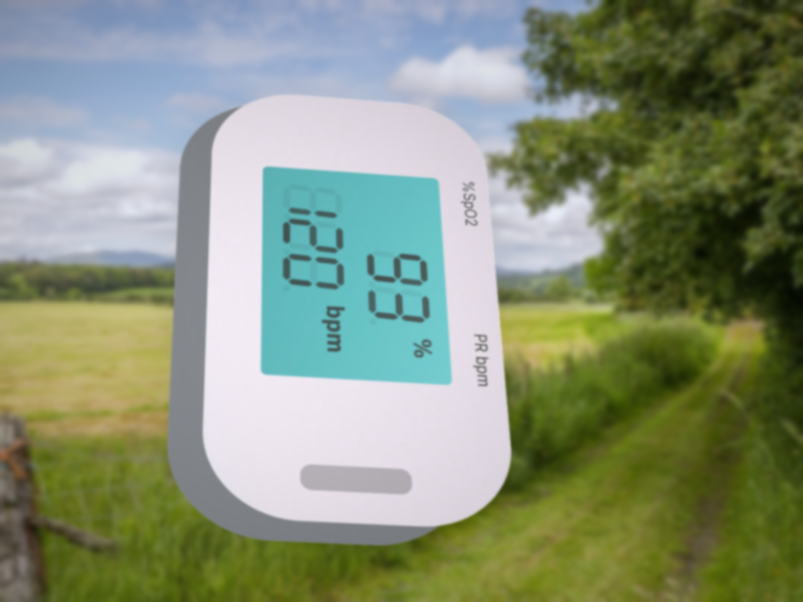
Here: 93 %
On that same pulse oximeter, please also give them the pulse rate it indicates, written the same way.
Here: 120 bpm
